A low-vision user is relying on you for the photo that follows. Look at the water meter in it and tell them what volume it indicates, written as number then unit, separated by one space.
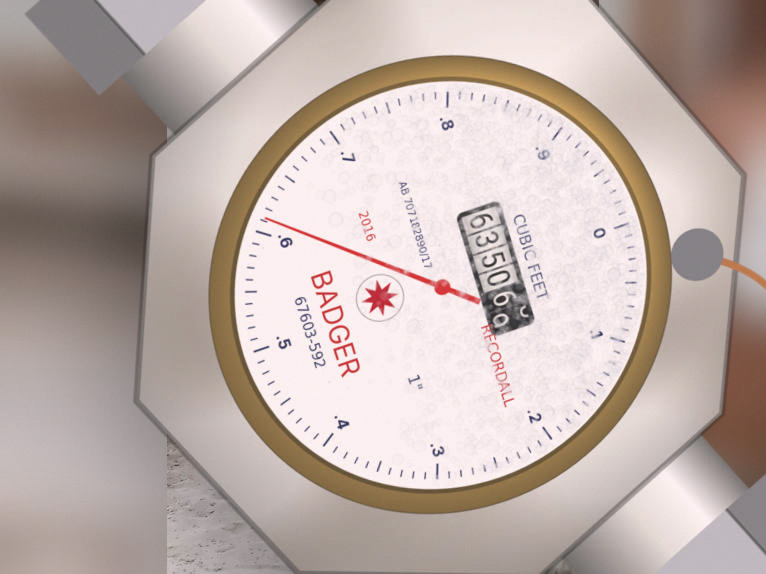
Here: 635068.61 ft³
